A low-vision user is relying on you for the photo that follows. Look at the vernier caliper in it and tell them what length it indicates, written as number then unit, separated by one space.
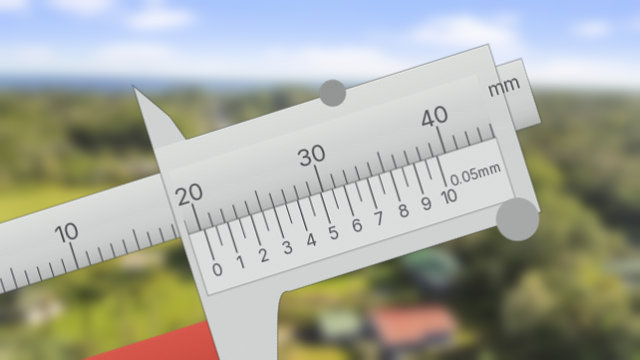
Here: 20.3 mm
